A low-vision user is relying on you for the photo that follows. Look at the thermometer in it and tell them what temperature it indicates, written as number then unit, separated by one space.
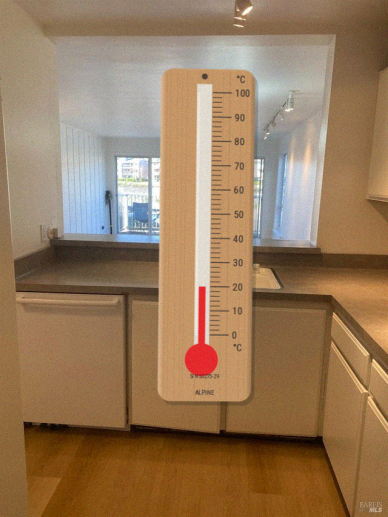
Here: 20 °C
